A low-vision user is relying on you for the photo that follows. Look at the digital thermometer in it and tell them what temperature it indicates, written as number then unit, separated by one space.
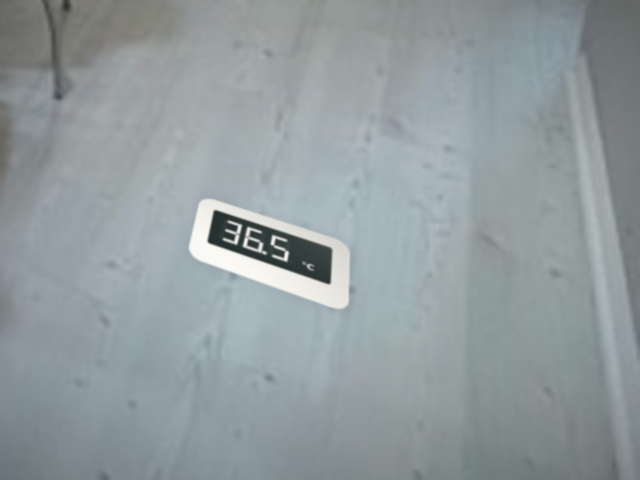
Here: 36.5 °C
